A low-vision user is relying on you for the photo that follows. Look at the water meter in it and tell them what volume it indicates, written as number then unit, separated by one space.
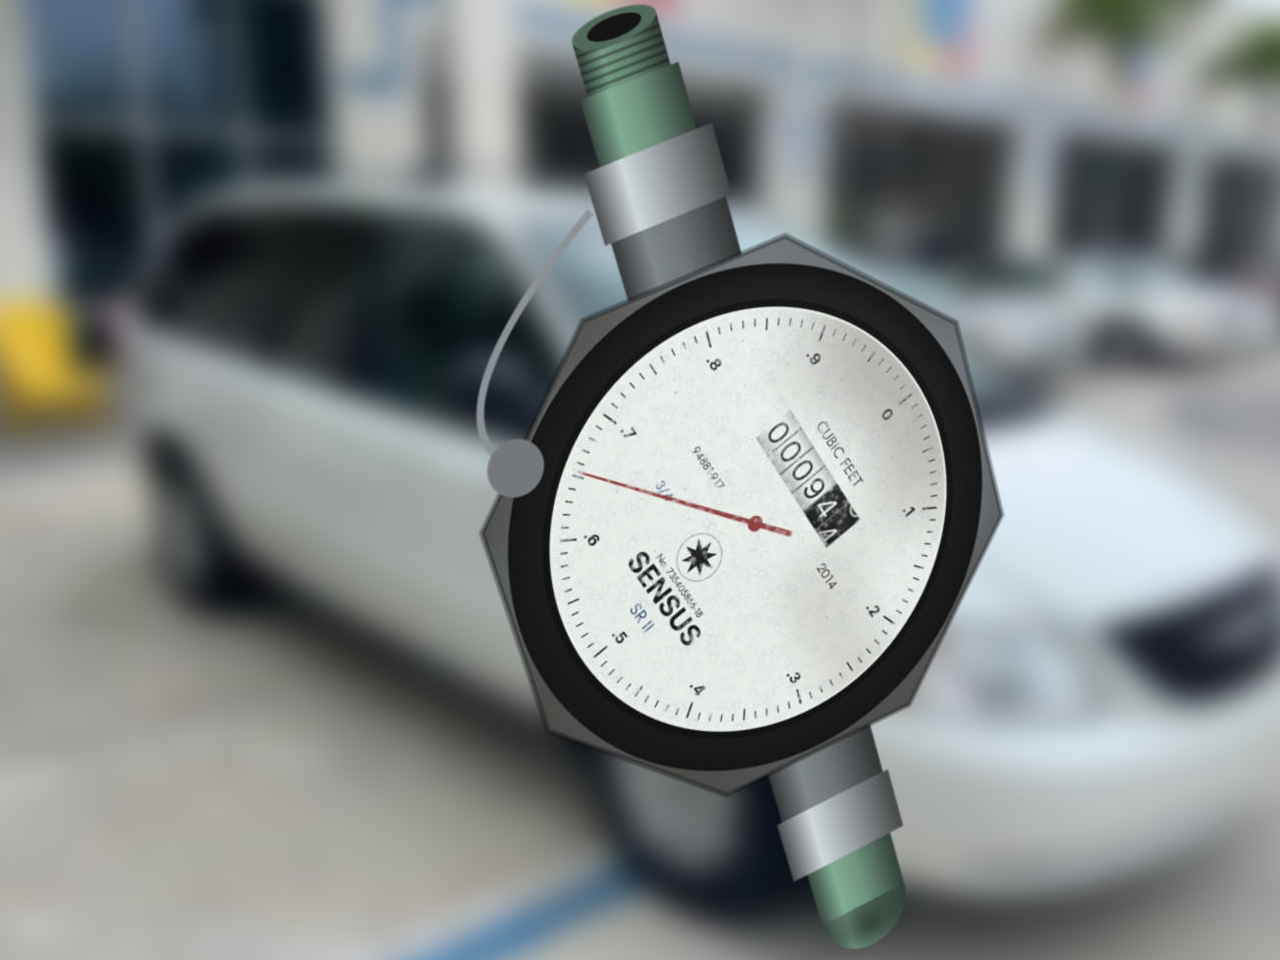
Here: 943.65 ft³
